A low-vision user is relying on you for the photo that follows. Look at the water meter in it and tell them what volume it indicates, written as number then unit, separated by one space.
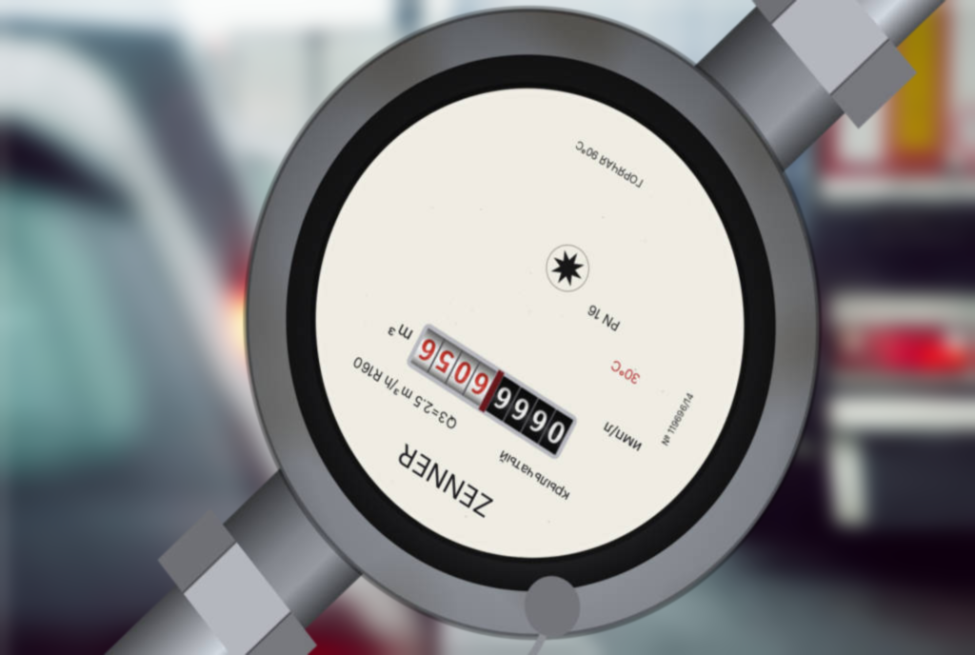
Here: 666.6056 m³
